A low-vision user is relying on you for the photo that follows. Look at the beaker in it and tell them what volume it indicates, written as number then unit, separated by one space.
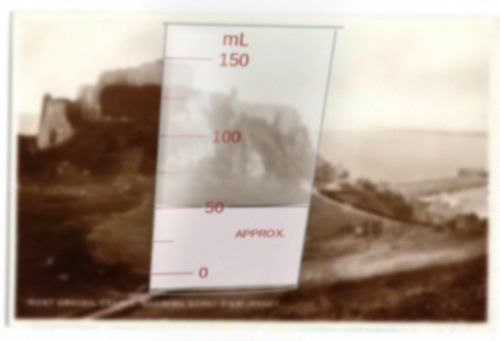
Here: 50 mL
